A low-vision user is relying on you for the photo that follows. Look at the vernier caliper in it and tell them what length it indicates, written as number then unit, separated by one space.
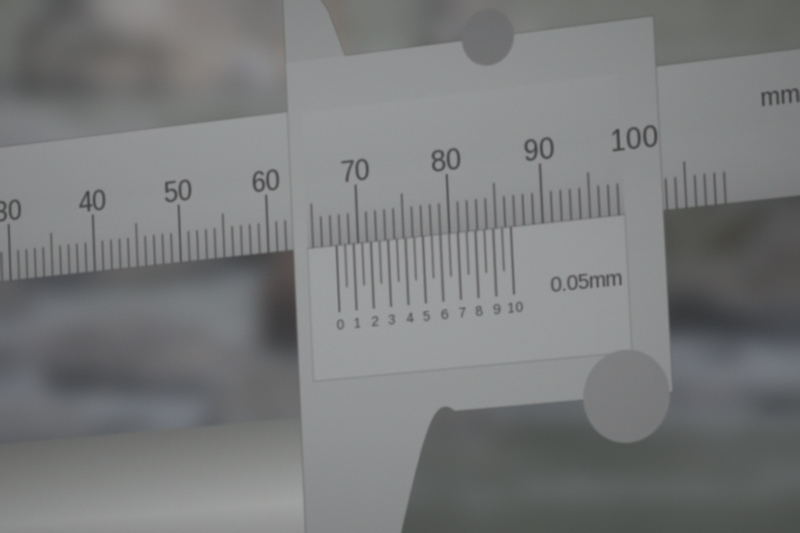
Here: 67.6 mm
